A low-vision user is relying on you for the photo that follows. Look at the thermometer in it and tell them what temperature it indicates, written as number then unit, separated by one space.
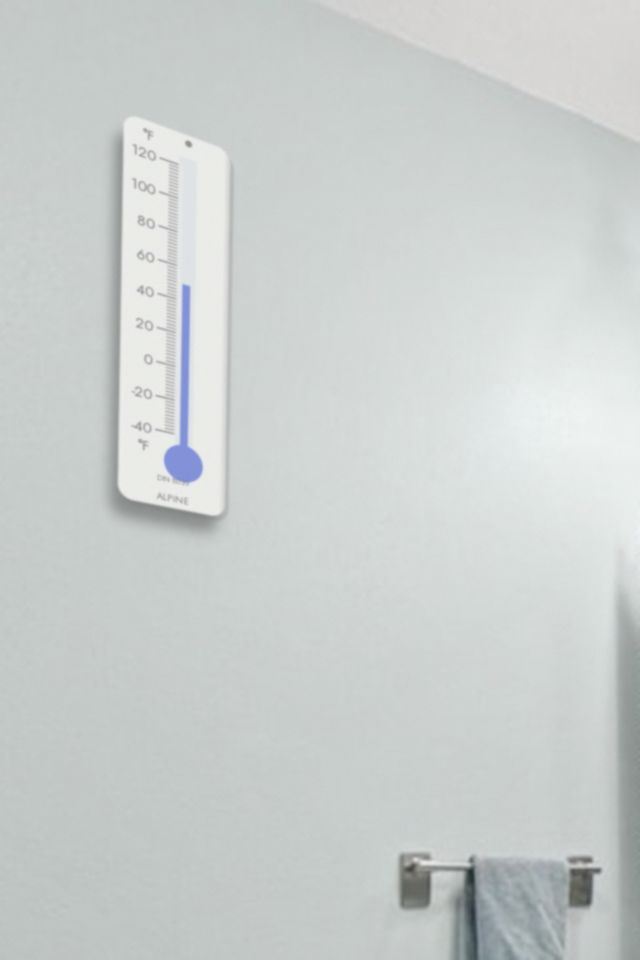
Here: 50 °F
